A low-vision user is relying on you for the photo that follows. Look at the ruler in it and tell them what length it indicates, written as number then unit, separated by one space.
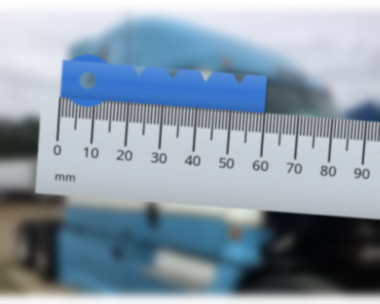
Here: 60 mm
